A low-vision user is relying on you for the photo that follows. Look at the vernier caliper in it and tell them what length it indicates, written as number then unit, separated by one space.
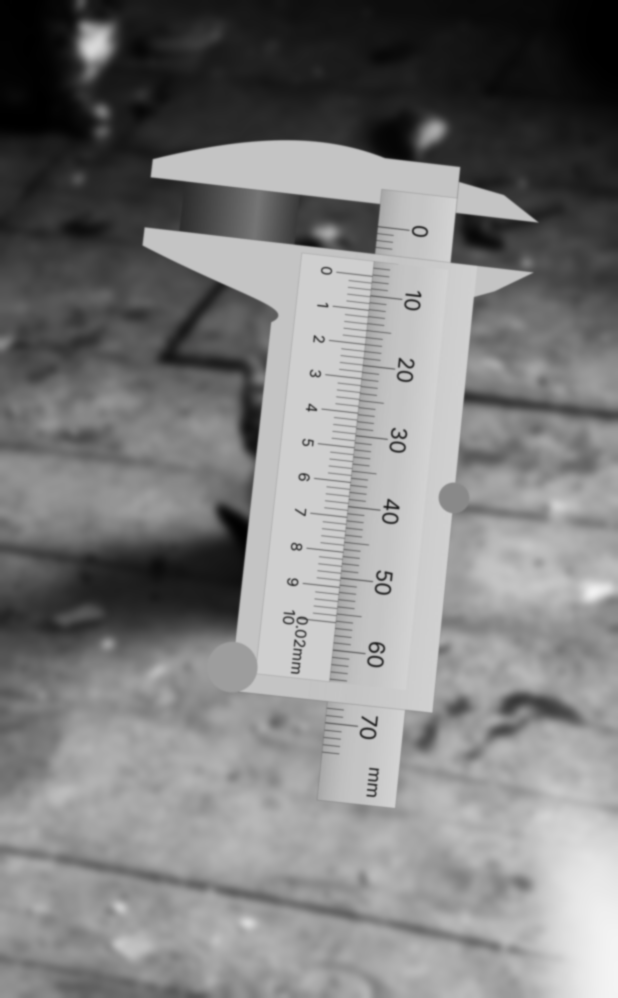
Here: 7.2 mm
